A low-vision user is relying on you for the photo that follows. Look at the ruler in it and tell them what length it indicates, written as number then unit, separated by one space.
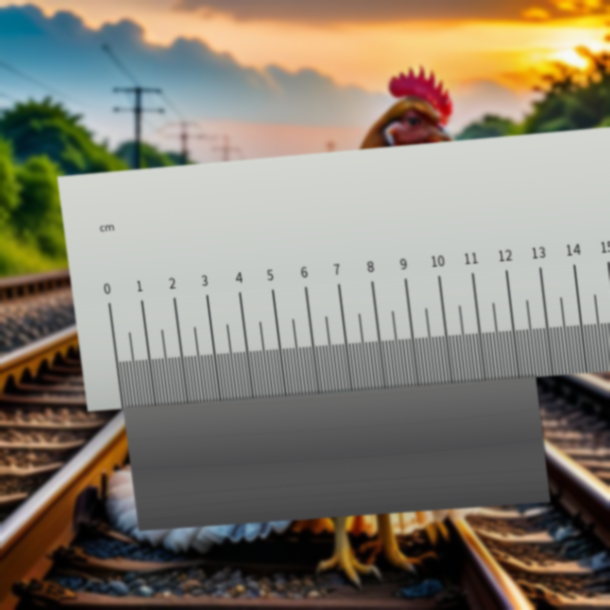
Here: 12.5 cm
